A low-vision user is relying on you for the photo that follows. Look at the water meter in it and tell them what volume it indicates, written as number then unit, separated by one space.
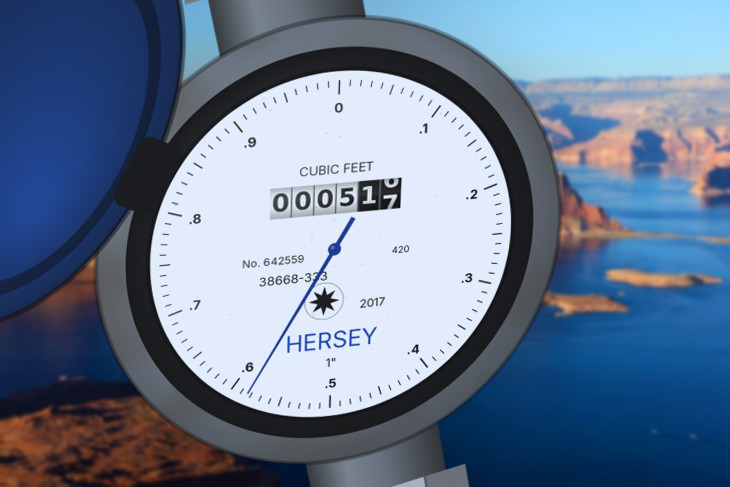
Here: 516.58 ft³
